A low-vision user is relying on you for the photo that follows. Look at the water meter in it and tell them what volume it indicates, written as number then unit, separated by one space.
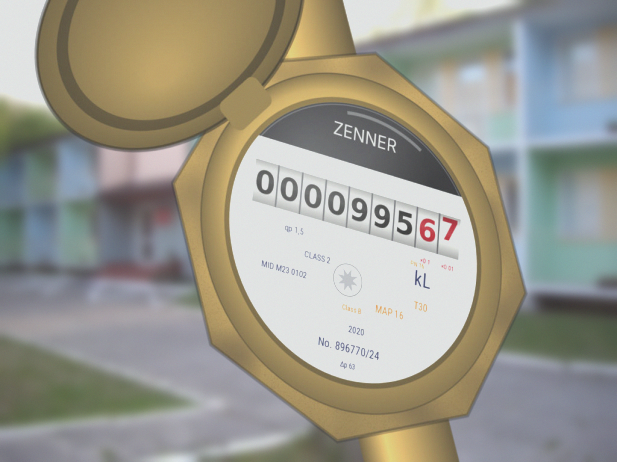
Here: 995.67 kL
